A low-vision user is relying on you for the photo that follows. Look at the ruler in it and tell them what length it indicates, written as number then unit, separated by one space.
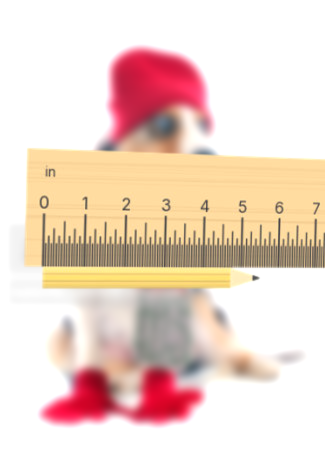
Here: 5.5 in
